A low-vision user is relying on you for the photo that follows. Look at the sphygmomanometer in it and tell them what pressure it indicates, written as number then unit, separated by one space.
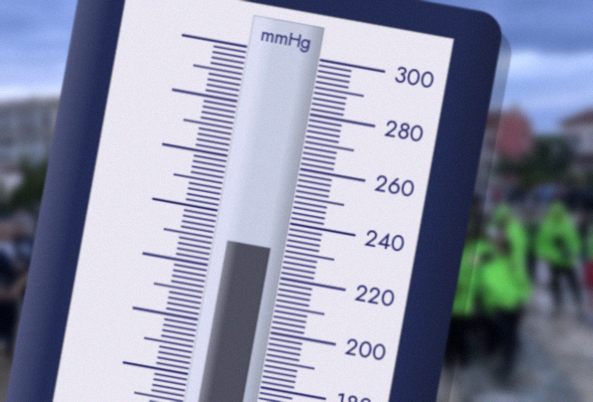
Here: 230 mmHg
